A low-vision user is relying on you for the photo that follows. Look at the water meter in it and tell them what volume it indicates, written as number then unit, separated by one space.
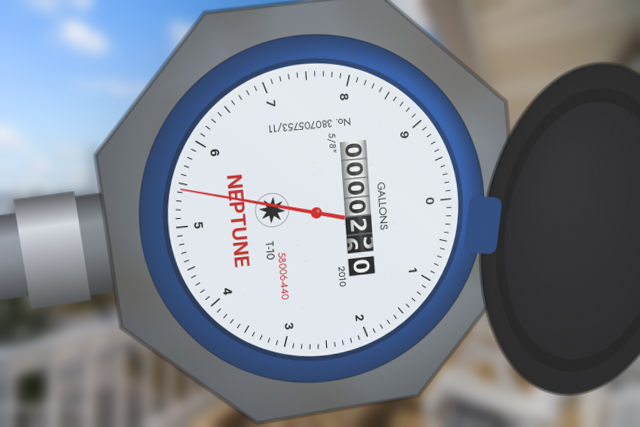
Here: 255.4 gal
